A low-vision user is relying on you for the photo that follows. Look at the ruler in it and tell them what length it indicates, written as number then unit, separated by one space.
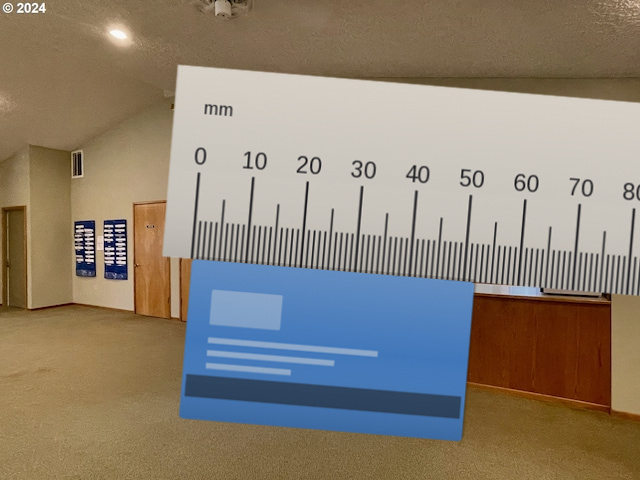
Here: 52 mm
